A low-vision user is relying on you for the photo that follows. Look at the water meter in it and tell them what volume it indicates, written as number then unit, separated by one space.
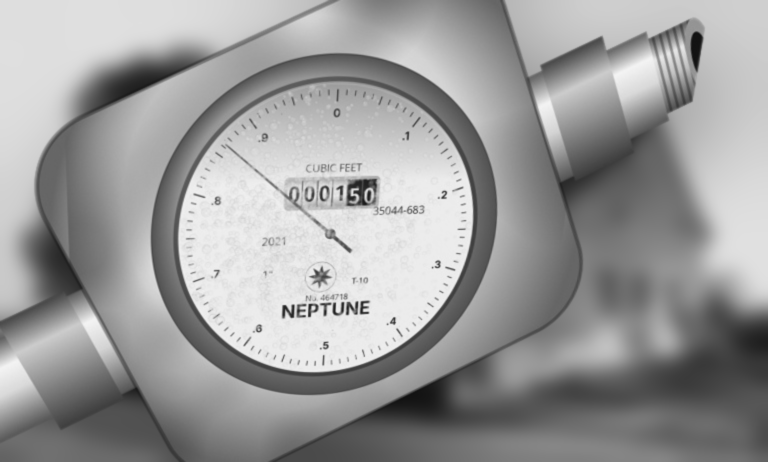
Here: 149.86 ft³
